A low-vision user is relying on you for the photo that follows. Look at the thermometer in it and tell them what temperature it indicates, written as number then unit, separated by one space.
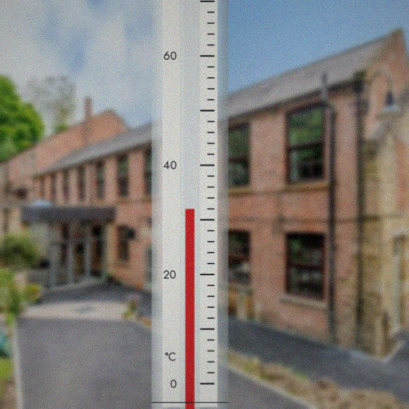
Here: 32 °C
